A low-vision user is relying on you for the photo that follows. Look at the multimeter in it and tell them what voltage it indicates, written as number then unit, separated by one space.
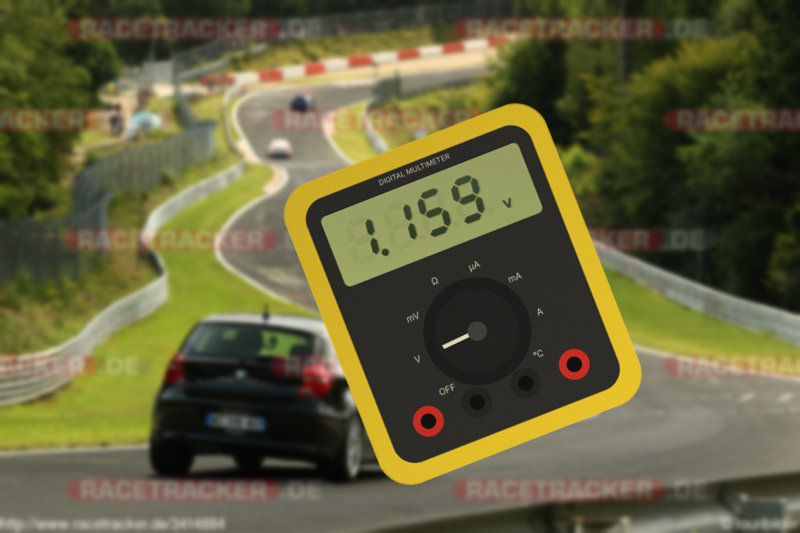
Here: 1.159 V
